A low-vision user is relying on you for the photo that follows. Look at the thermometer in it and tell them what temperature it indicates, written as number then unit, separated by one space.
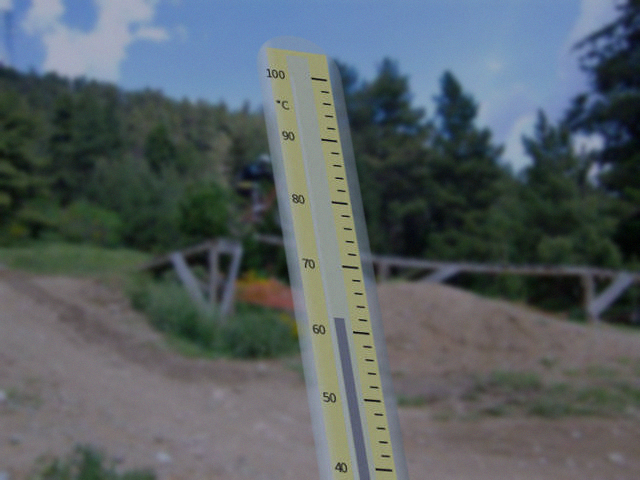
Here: 62 °C
